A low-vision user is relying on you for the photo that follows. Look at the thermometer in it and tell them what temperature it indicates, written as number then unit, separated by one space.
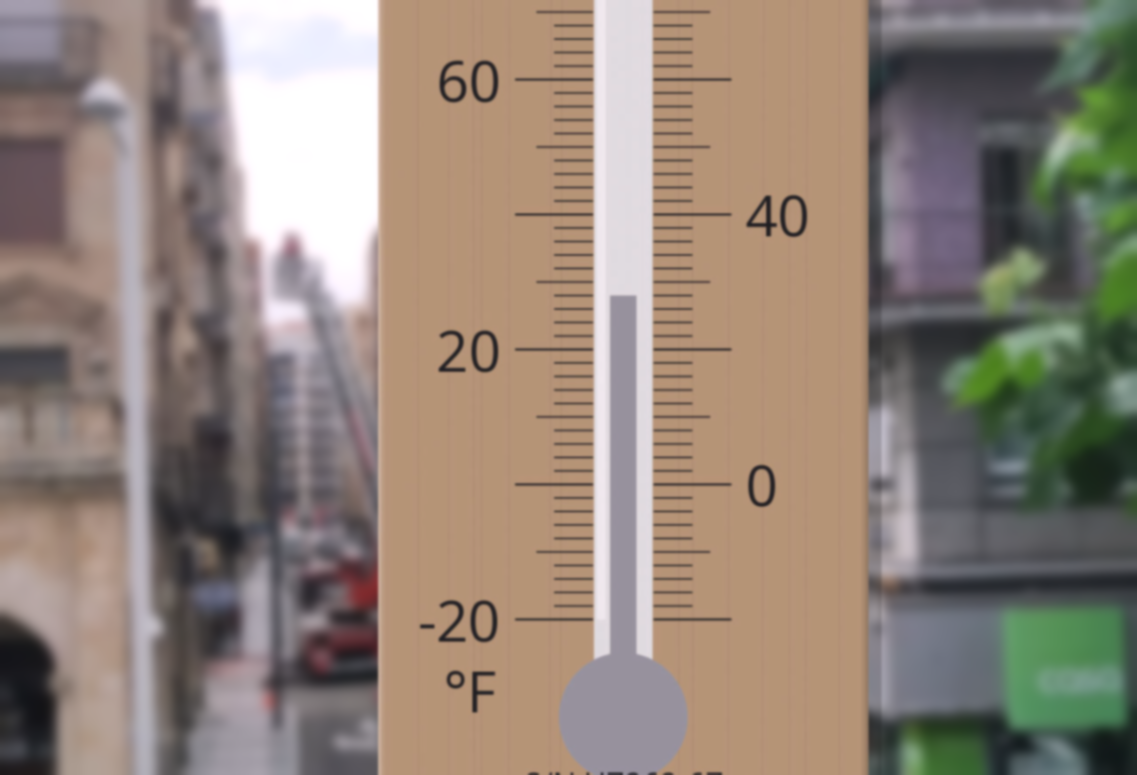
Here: 28 °F
